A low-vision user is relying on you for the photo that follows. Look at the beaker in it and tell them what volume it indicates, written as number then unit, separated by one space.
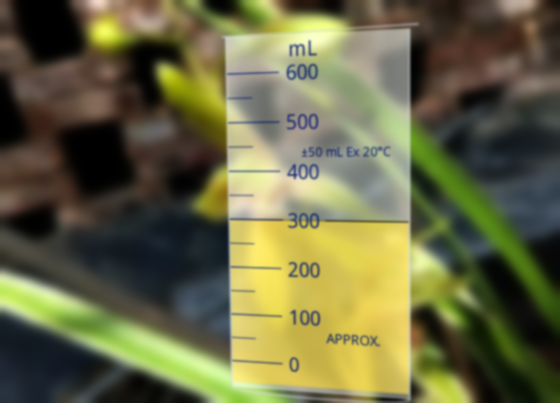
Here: 300 mL
